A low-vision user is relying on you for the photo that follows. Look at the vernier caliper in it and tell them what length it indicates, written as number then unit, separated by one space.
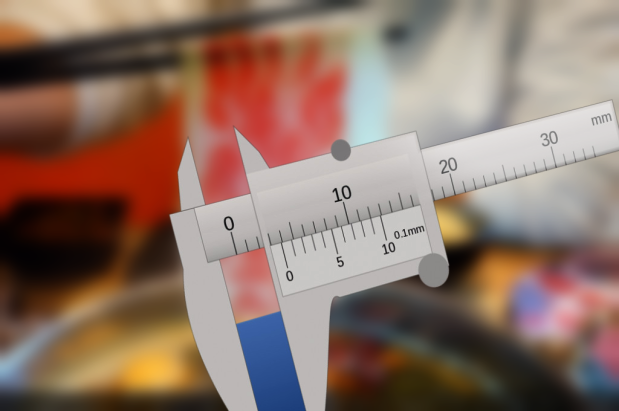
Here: 3.9 mm
